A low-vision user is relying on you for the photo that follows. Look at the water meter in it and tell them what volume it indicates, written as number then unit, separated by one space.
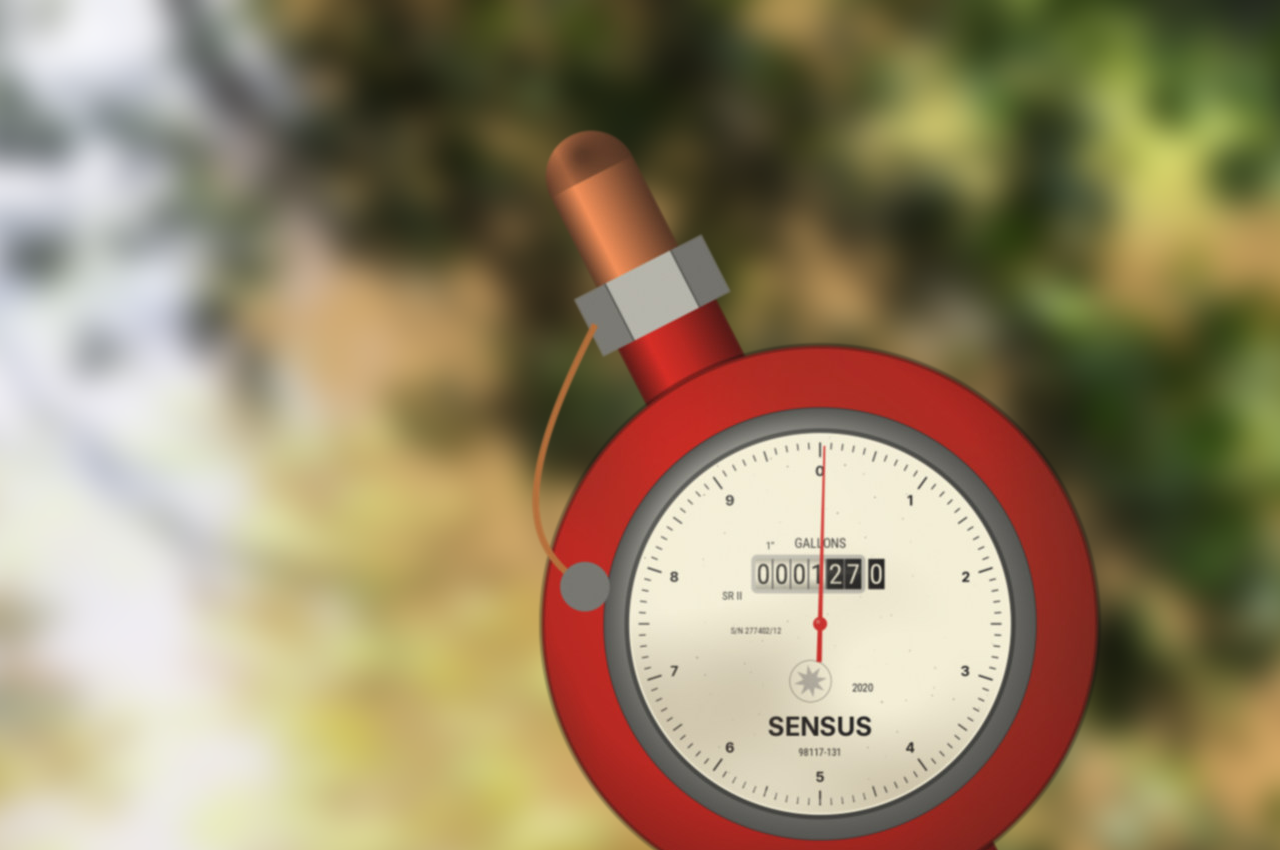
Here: 1270.0 gal
